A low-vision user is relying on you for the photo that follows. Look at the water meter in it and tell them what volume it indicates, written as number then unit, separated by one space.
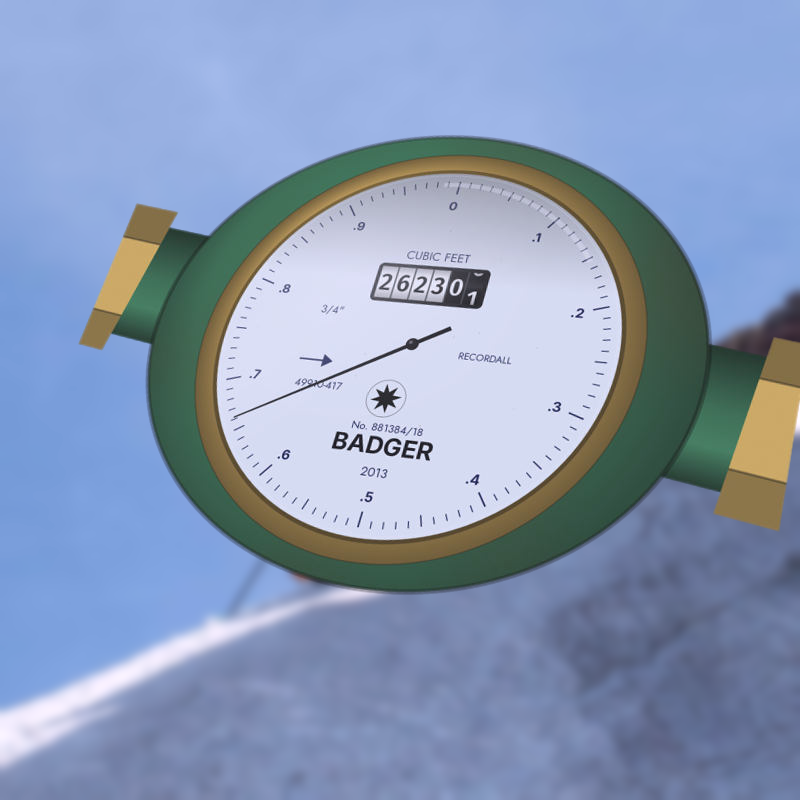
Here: 262300.66 ft³
